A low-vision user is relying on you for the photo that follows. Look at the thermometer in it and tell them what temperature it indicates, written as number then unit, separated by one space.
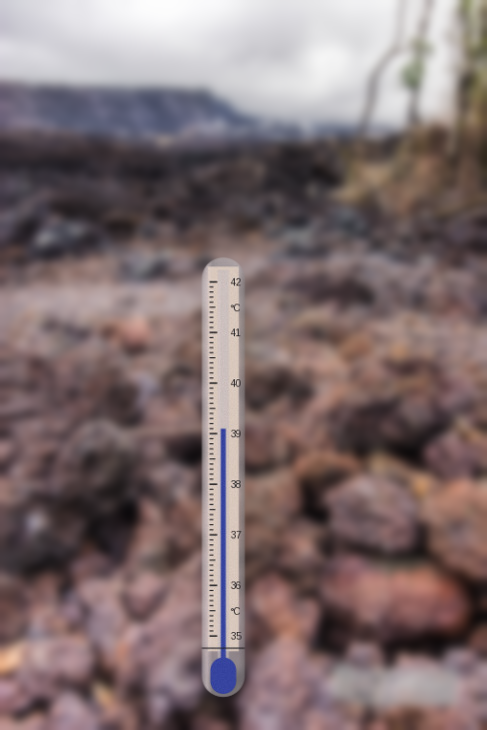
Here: 39.1 °C
